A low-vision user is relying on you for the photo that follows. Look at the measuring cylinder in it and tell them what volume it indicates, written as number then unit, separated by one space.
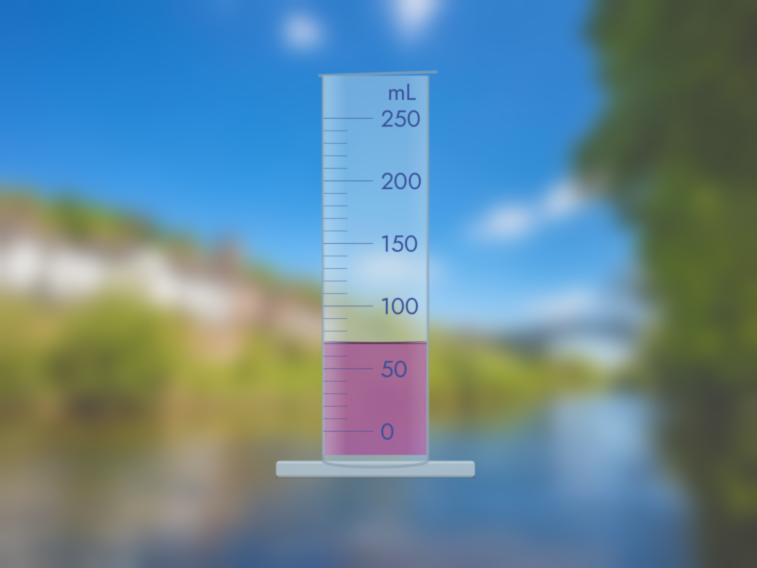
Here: 70 mL
